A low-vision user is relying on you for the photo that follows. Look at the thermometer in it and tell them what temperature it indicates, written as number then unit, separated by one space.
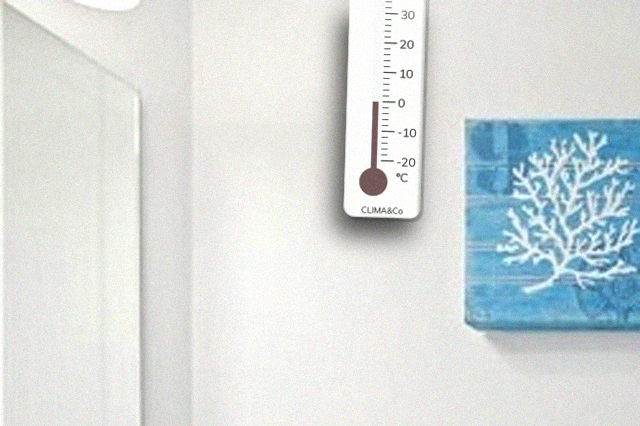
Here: 0 °C
